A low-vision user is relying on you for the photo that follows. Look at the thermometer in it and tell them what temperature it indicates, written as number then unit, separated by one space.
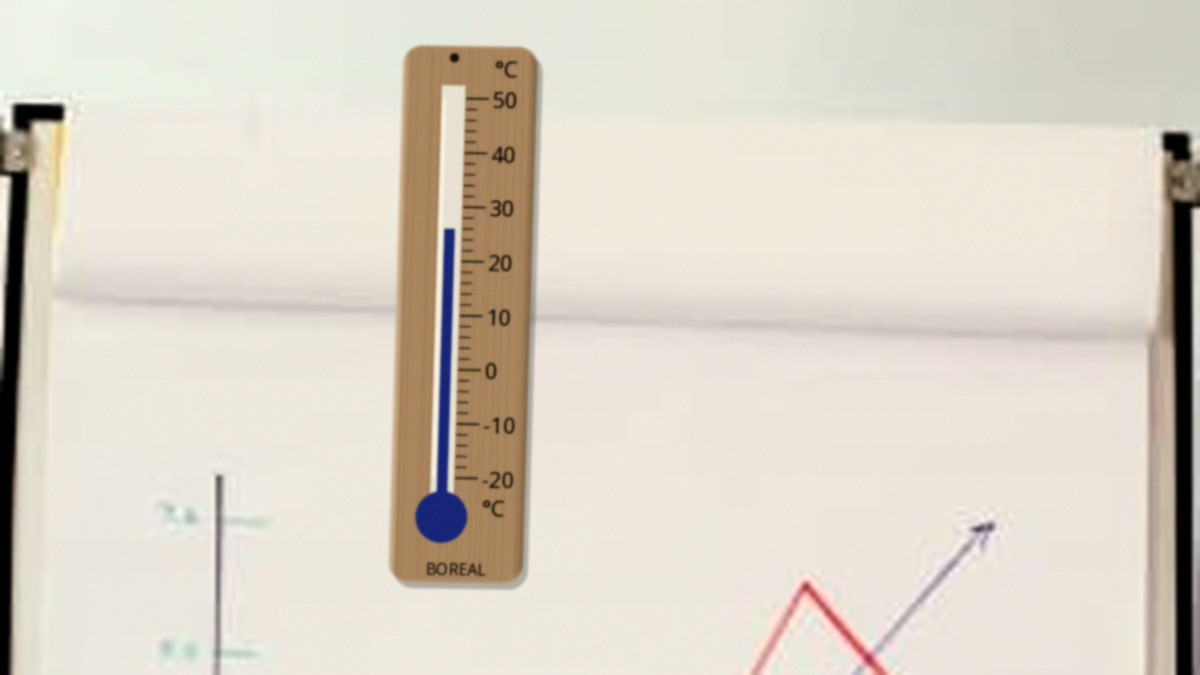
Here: 26 °C
